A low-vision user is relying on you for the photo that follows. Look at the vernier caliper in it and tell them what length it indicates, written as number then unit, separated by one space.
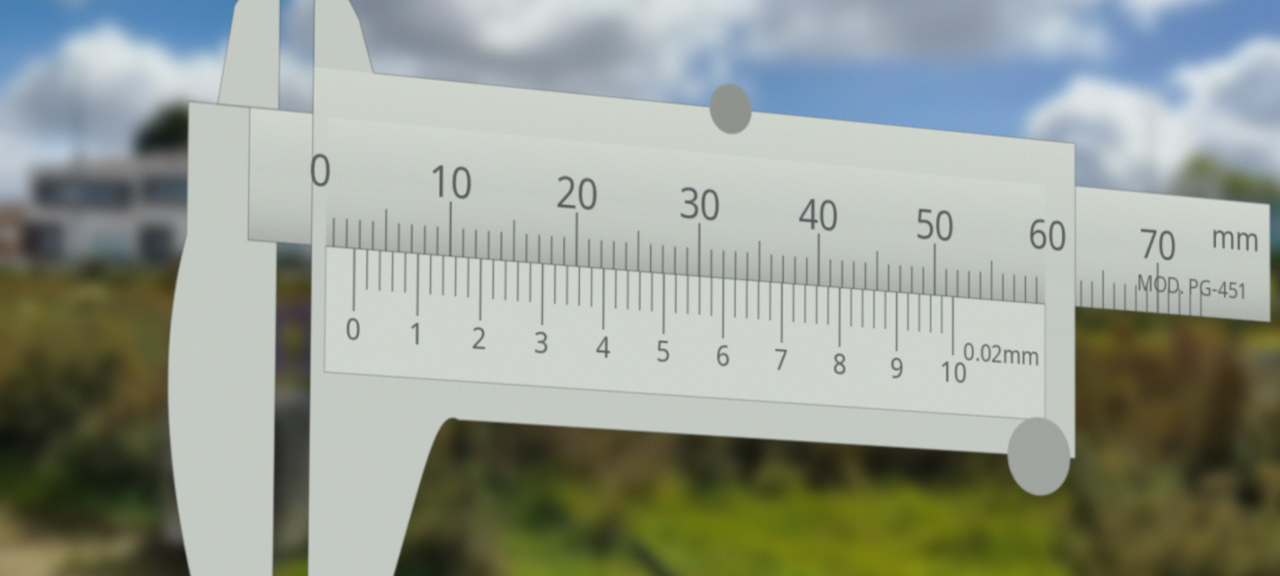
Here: 2.6 mm
